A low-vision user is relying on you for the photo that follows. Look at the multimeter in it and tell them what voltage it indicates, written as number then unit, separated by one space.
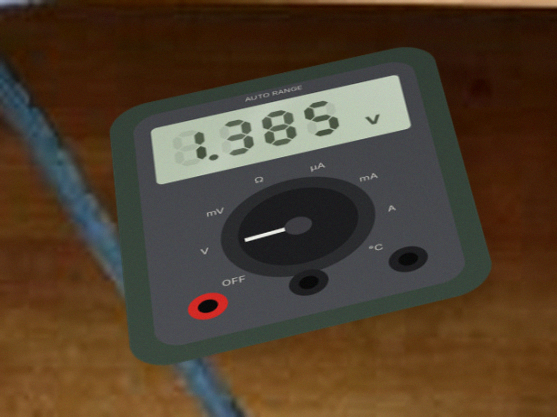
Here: 1.385 V
